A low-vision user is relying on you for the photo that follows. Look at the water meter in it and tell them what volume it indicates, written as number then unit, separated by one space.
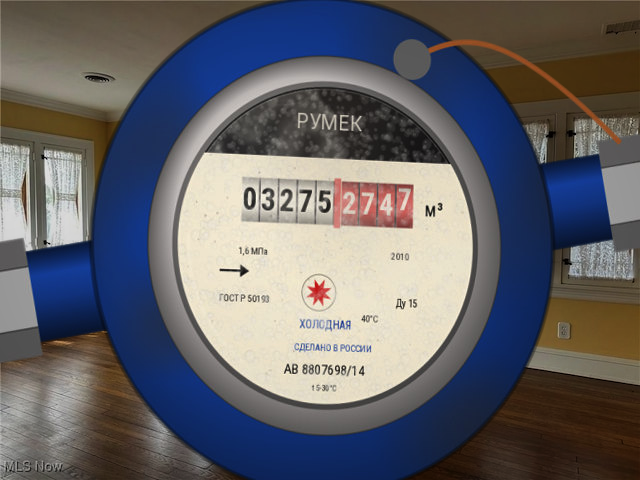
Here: 3275.2747 m³
